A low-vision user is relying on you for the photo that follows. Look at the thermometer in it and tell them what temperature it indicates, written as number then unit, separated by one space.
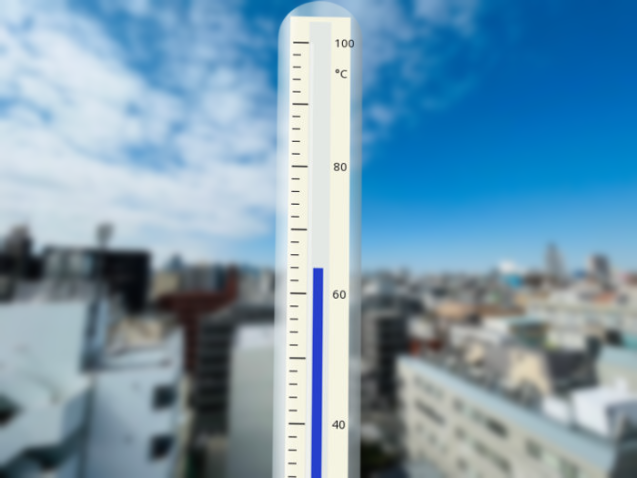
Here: 64 °C
